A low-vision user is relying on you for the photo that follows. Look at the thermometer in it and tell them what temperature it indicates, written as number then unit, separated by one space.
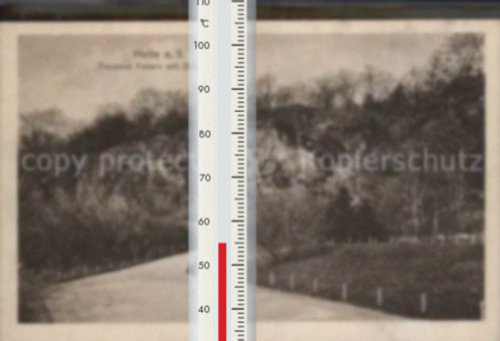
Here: 55 °C
